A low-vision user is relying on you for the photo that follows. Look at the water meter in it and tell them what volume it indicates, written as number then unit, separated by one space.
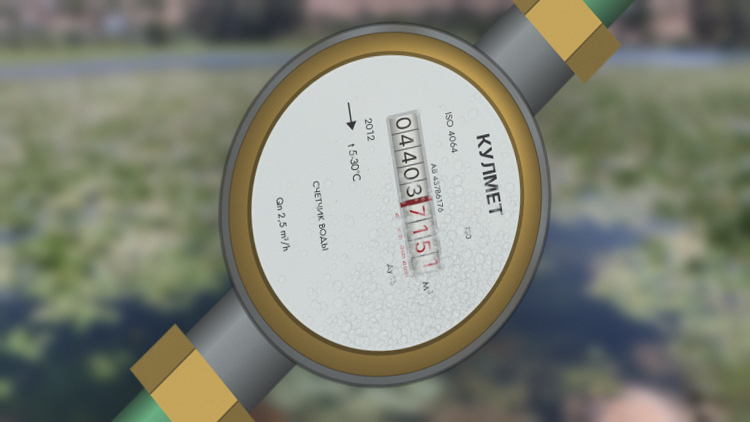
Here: 4403.7151 m³
